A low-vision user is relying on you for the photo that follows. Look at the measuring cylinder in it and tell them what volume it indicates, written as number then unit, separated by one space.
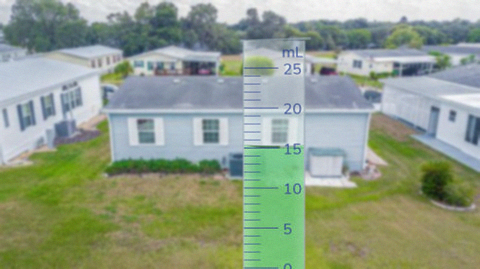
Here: 15 mL
